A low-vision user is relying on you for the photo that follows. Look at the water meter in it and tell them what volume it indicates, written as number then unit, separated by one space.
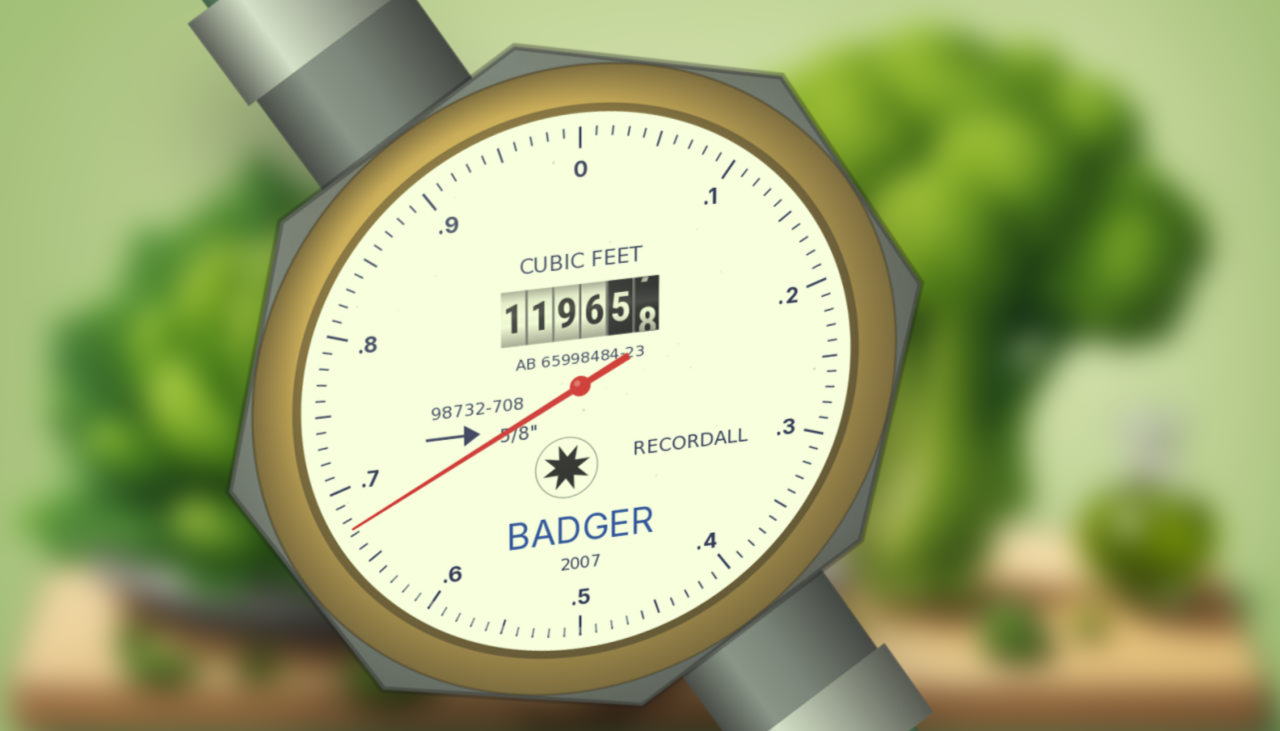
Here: 119657.67 ft³
